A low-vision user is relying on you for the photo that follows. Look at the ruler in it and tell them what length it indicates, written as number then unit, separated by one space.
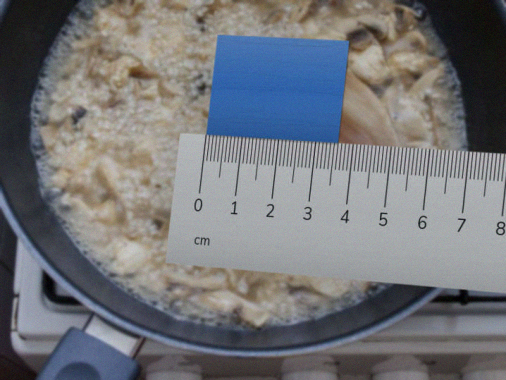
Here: 3.6 cm
